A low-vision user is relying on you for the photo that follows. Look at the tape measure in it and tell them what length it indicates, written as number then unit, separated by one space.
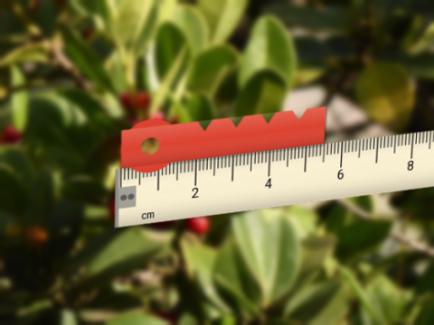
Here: 5.5 cm
